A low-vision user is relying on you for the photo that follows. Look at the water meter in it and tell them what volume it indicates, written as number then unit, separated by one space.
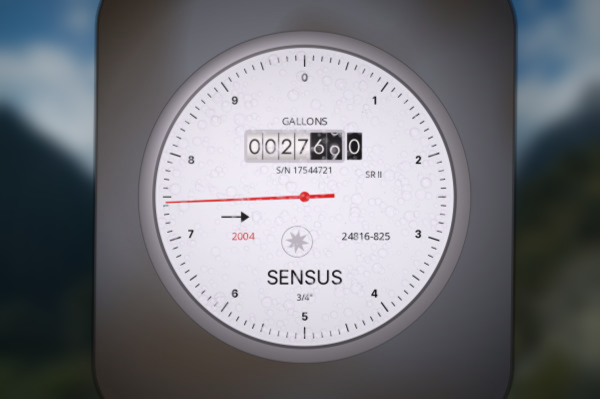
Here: 27687.4 gal
